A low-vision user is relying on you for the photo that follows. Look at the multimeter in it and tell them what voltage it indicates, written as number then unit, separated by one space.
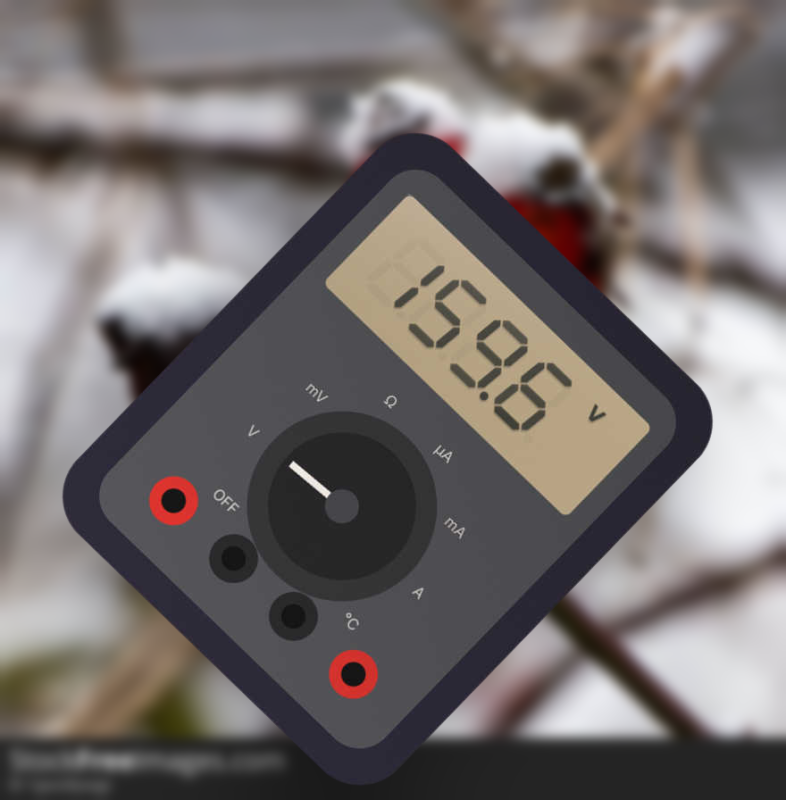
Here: 159.6 V
